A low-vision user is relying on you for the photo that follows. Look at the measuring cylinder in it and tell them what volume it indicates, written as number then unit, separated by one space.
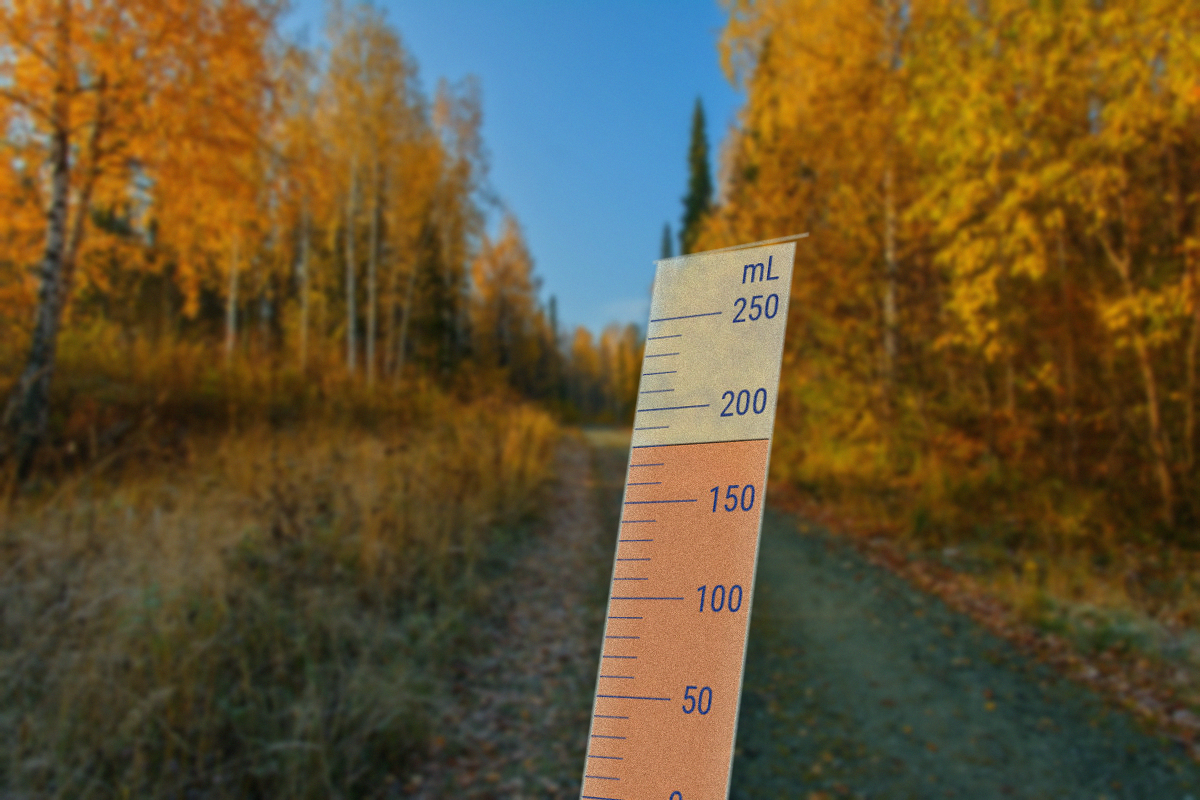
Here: 180 mL
